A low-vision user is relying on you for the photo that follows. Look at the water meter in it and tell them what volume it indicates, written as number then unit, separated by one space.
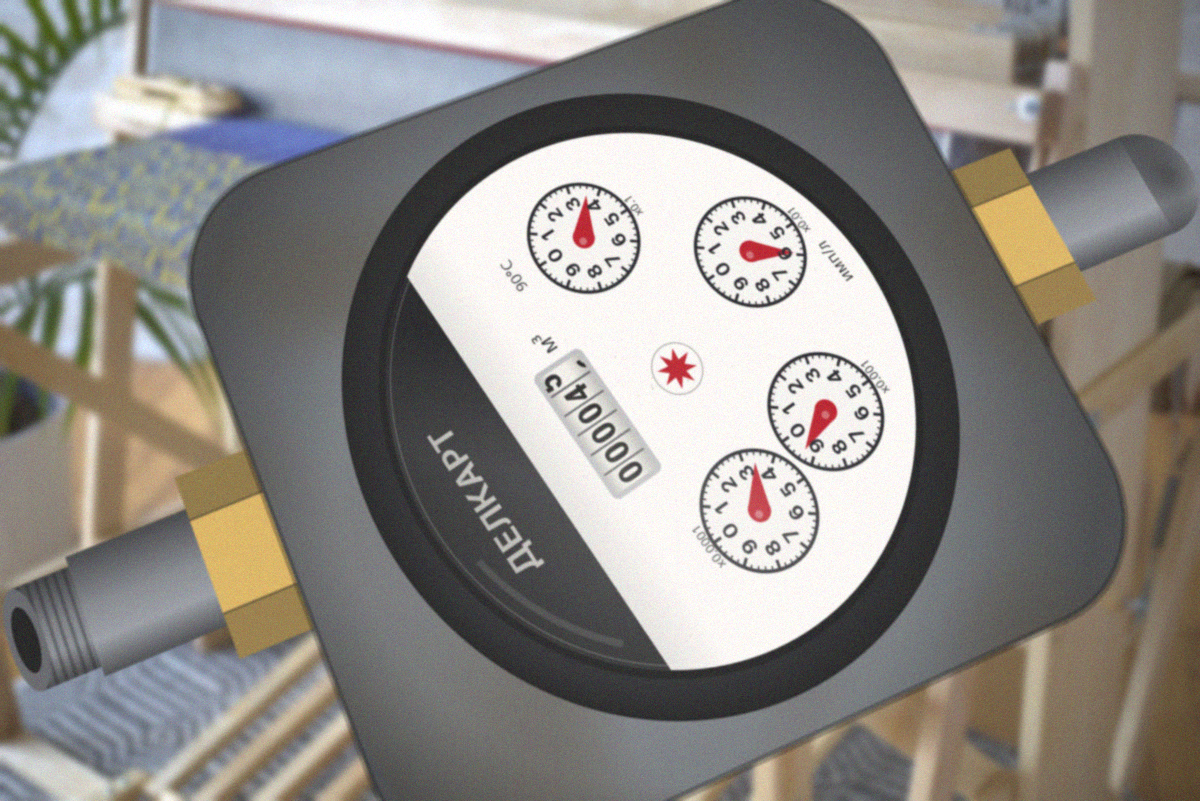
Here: 45.3593 m³
